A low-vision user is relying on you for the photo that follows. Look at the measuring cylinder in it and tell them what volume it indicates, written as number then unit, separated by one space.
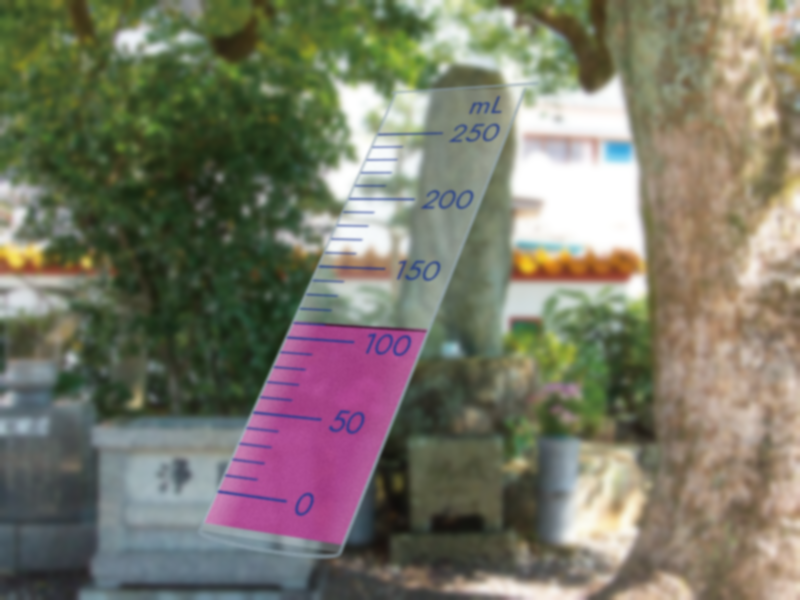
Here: 110 mL
